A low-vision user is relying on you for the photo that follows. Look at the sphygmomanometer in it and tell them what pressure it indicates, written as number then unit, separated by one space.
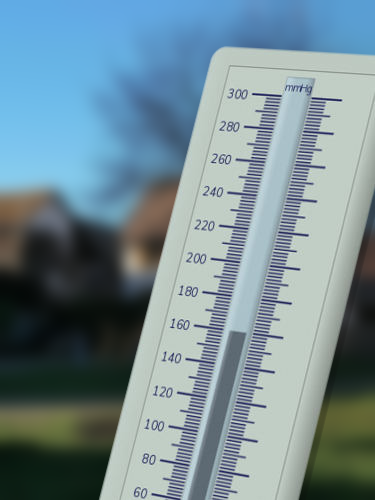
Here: 160 mmHg
